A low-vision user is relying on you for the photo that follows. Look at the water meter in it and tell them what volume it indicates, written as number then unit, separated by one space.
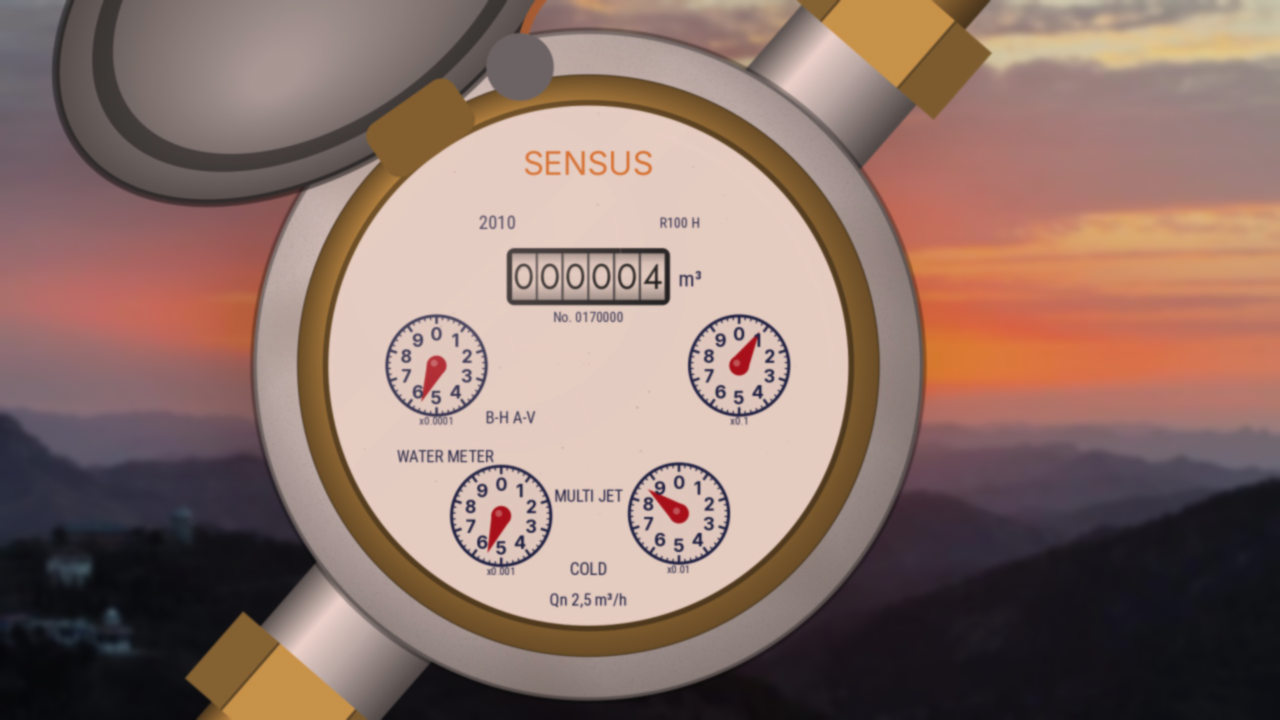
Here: 4.0855 m³
